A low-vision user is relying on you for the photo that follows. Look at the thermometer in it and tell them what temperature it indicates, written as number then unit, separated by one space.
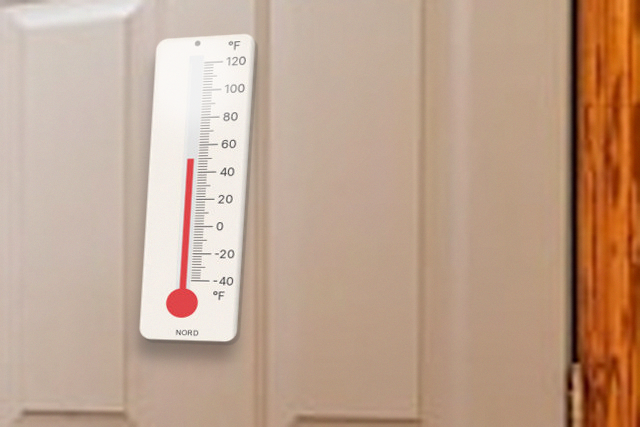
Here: 50 °F
